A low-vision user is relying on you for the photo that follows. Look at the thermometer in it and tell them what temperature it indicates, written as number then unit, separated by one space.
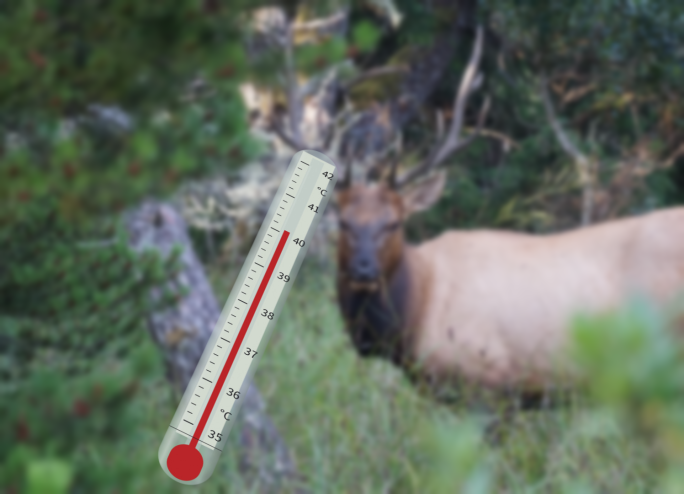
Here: 40.1 °C
